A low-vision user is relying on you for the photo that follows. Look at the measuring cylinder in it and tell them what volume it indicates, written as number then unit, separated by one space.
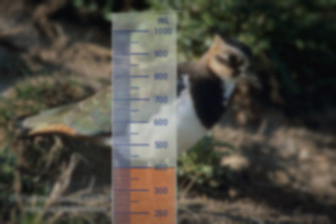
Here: 400 mL
